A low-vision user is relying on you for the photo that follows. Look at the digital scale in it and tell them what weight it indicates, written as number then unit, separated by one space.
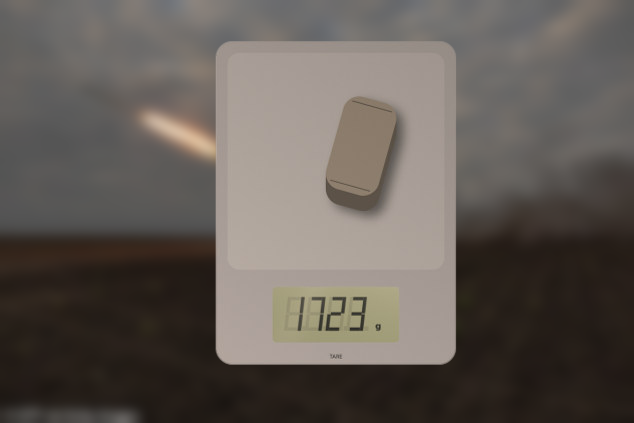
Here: 1723 g
